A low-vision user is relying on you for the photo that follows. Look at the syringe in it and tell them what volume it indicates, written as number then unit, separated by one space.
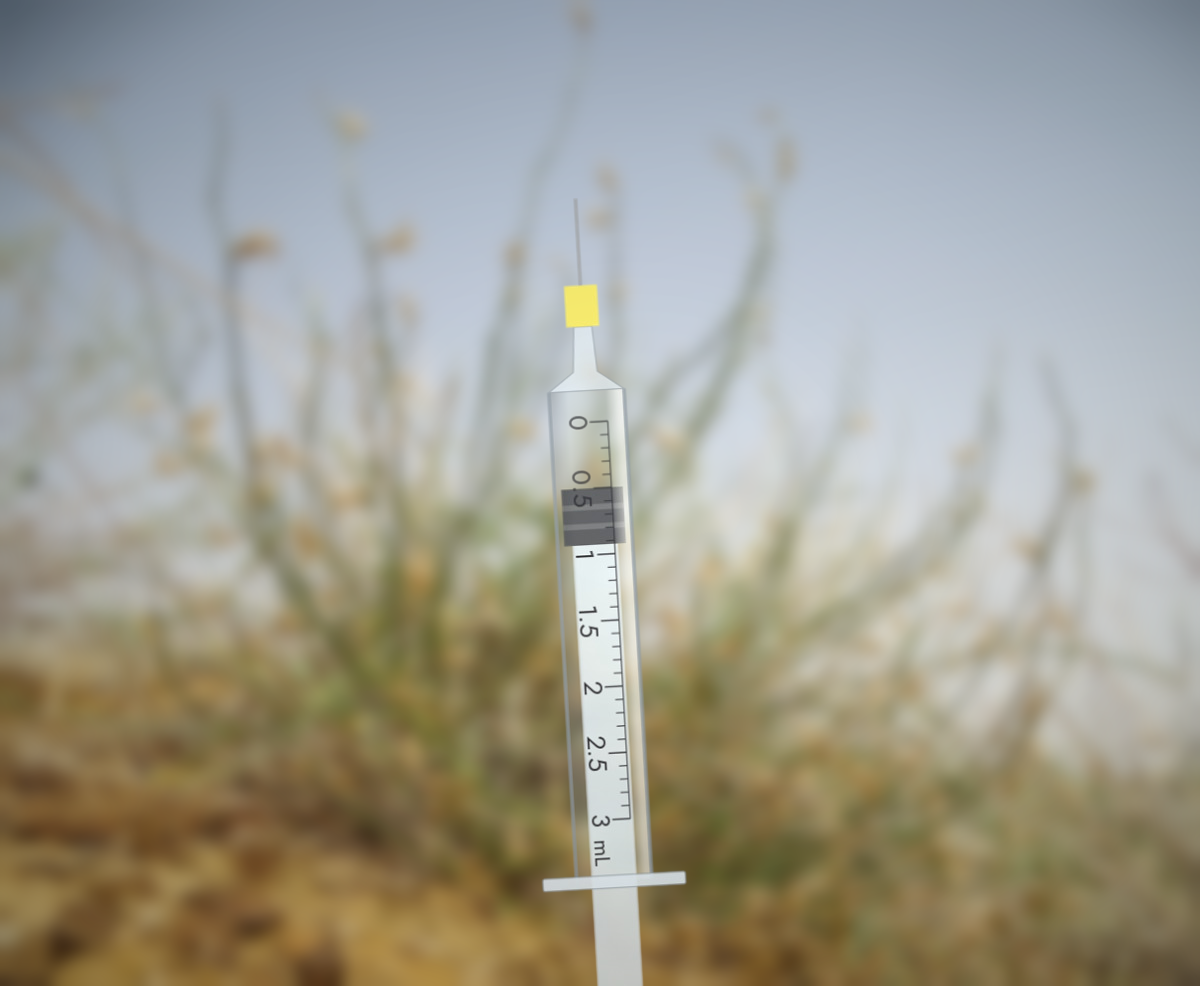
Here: 0.5 mL
